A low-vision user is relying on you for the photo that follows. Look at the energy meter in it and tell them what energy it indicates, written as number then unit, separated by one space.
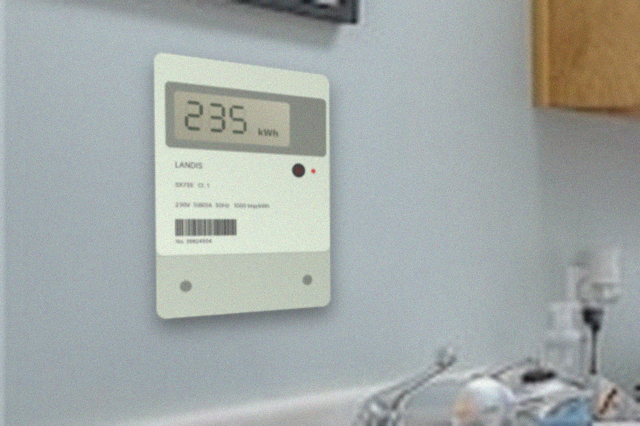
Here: 235 kWh
